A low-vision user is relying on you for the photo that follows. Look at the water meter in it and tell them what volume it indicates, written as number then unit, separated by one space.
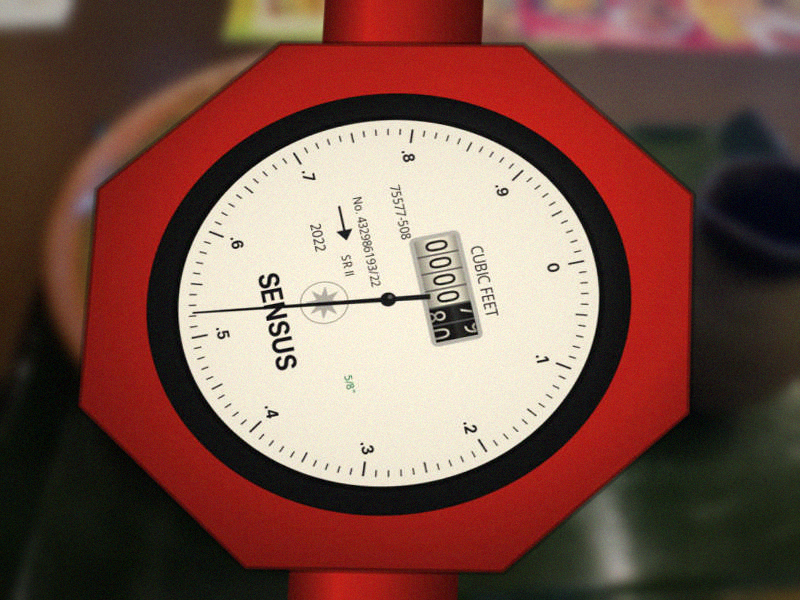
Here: 79.52 ft³
